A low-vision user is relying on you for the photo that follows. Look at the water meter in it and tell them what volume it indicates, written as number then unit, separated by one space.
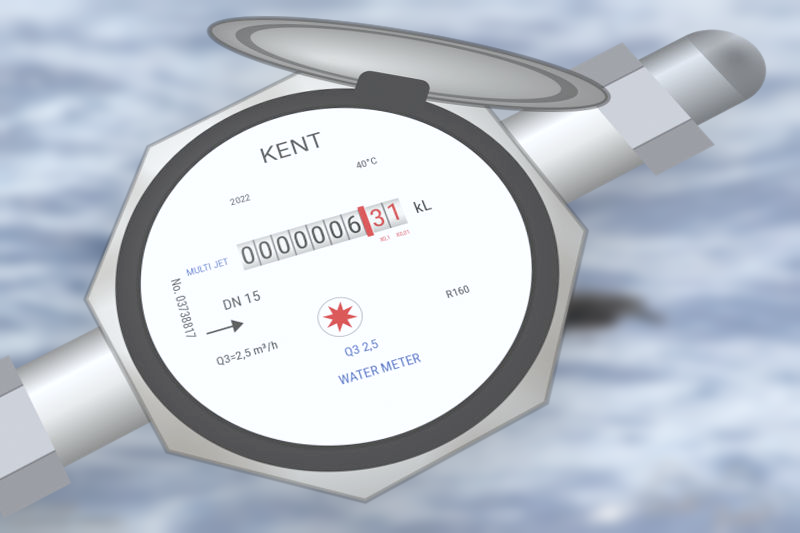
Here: 6.31 kL
